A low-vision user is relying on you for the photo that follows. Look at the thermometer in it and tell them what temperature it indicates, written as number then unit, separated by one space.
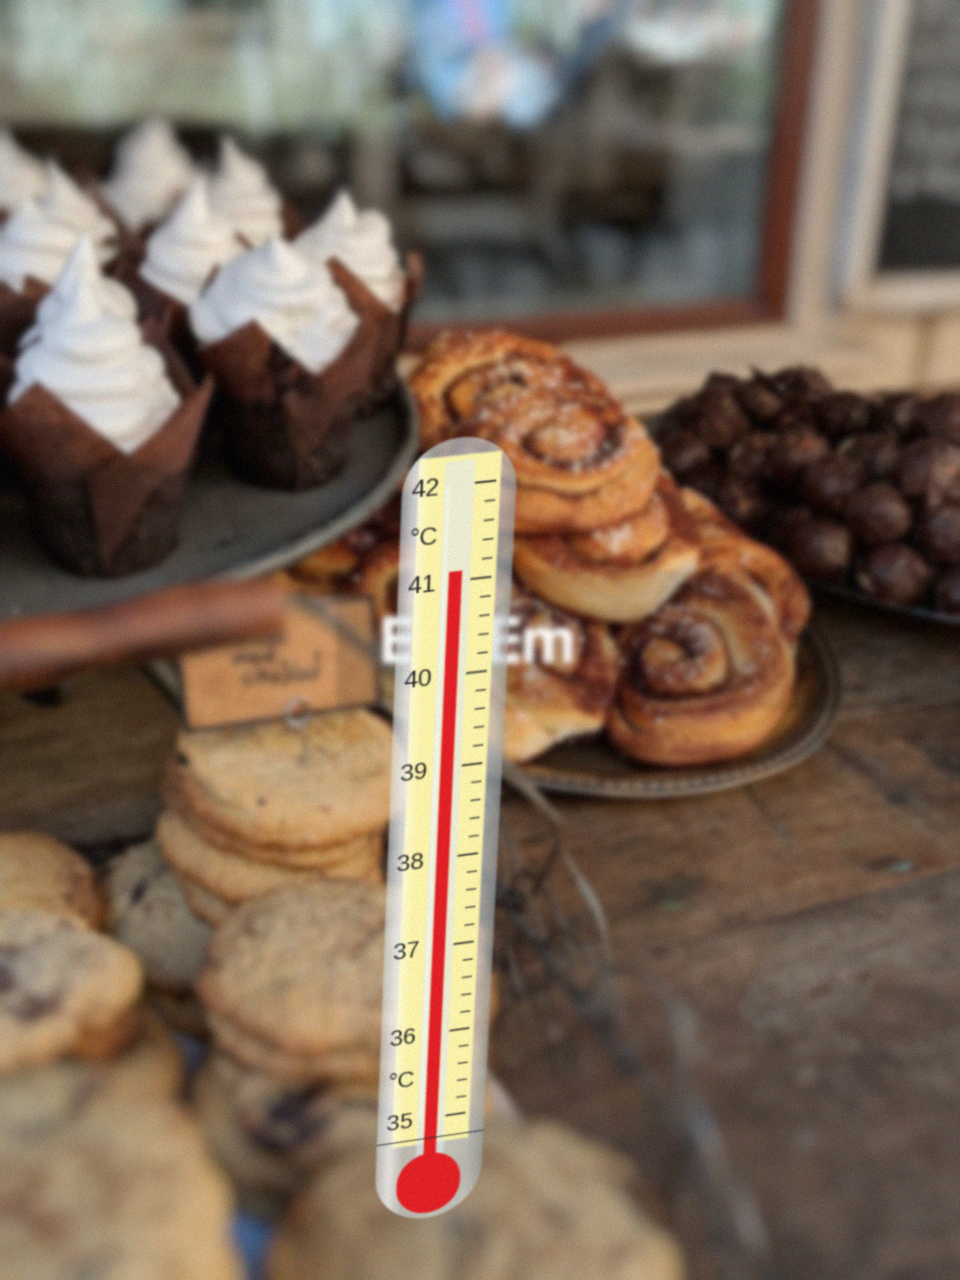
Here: 41.1 °C
